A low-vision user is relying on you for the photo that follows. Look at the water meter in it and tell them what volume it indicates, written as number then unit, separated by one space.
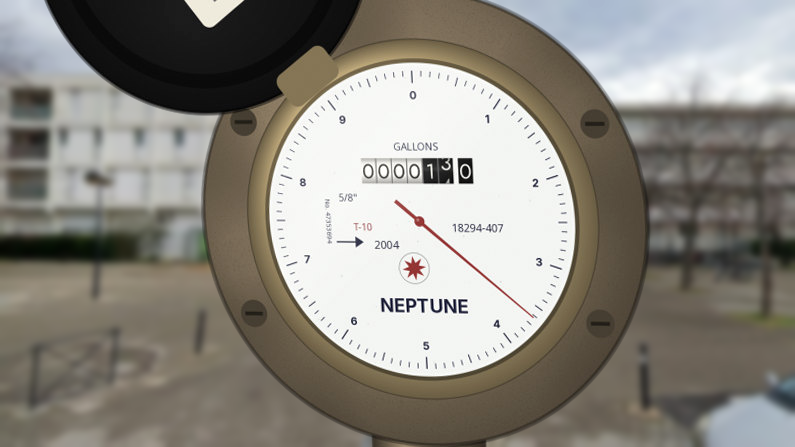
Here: 133.6 gal
